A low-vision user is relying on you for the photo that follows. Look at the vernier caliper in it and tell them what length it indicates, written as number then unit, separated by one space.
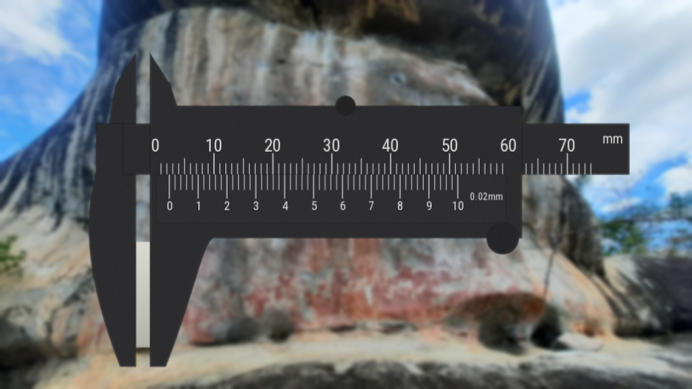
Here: 2.4 mm
